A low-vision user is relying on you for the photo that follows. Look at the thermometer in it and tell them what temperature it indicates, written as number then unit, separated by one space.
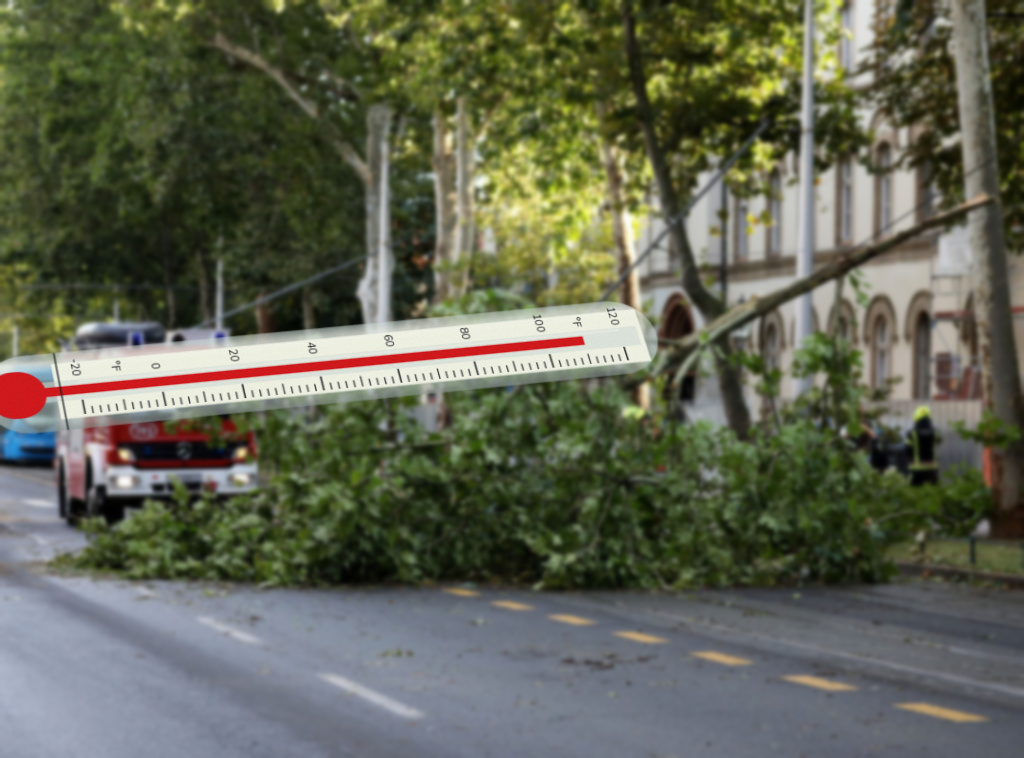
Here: 110 °F
